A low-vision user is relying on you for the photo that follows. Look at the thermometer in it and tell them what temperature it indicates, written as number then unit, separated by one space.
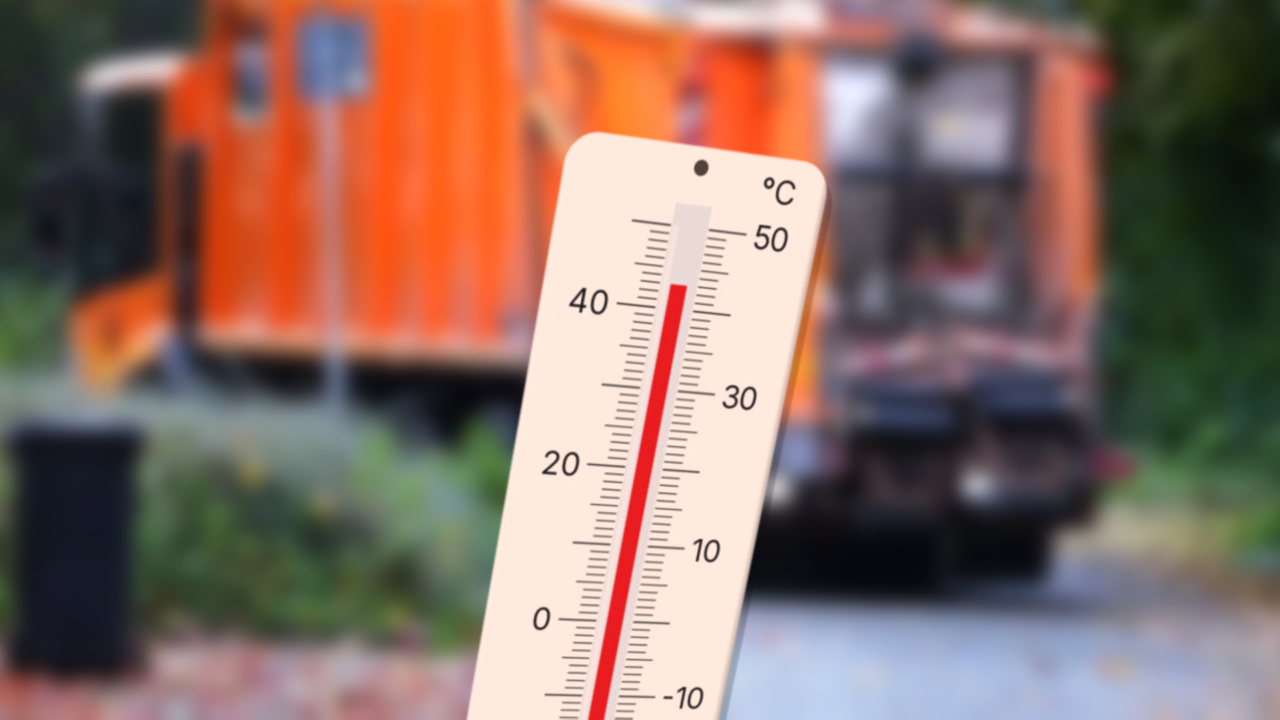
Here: 43 °C
